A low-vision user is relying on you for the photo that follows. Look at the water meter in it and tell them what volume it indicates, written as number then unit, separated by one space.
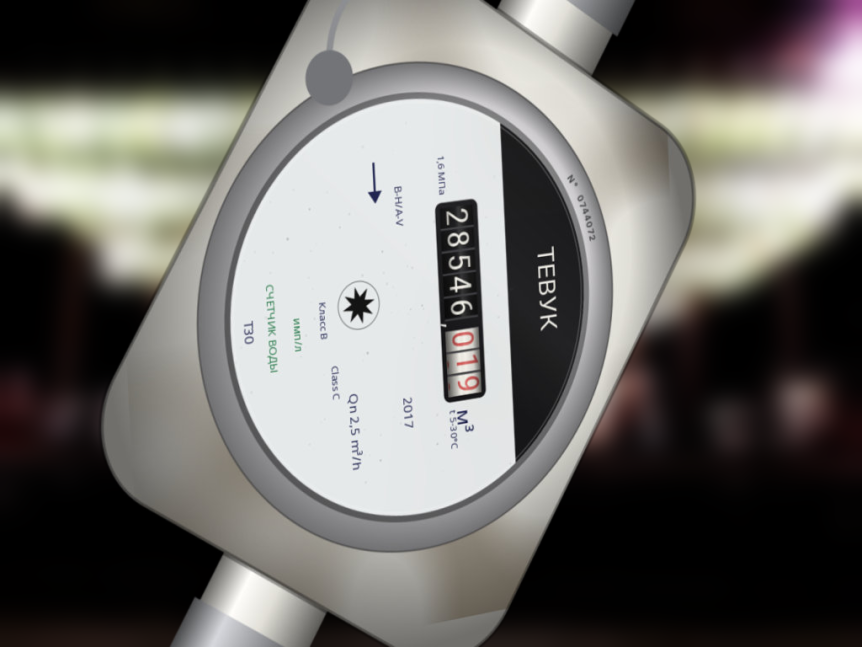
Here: 28546.019 m³
